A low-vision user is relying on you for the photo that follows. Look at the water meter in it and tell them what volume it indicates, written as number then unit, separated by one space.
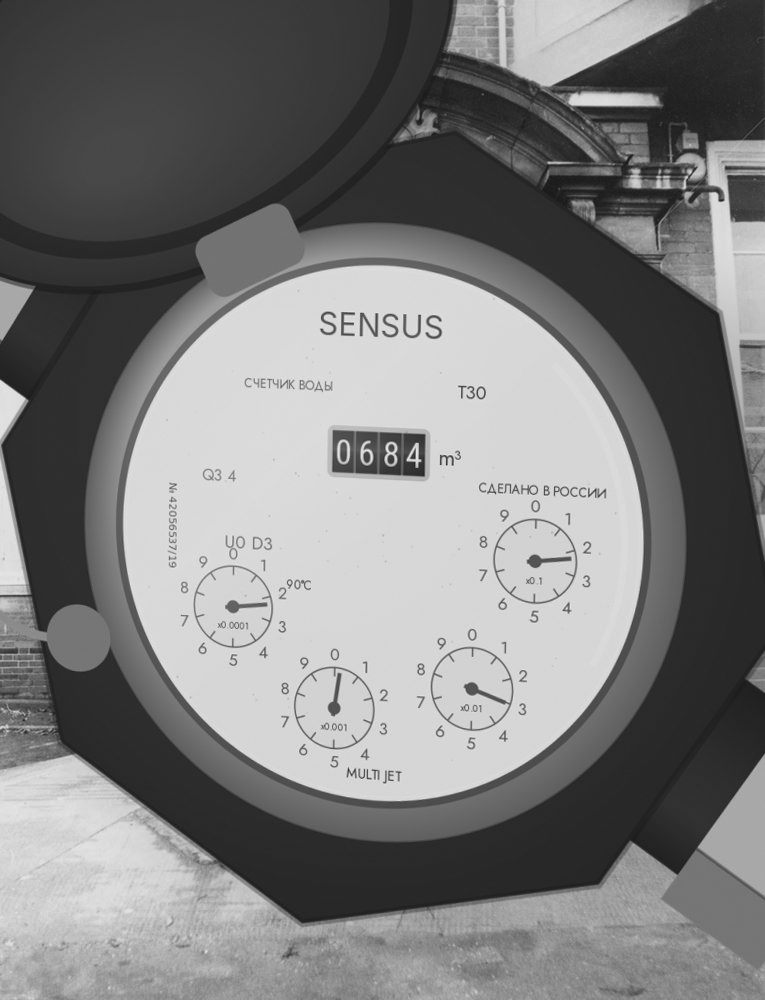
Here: 684.2302 m³
